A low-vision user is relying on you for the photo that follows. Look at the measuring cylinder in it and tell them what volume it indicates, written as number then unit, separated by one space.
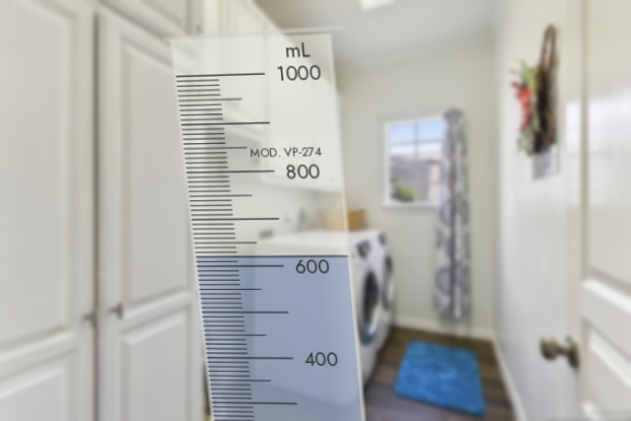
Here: 620 mL
